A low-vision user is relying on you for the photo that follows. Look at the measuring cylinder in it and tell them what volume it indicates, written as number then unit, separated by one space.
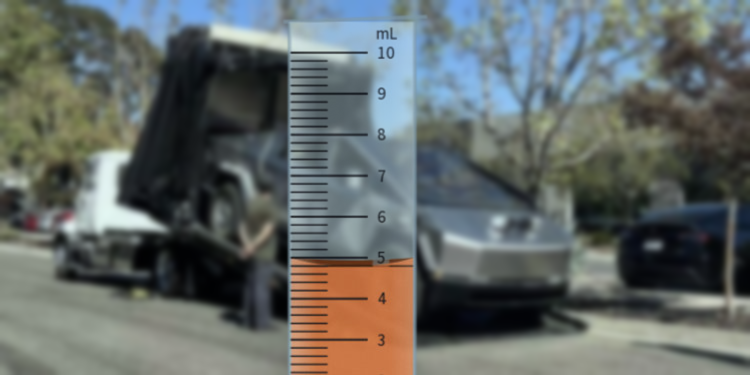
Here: 4.8 mL
